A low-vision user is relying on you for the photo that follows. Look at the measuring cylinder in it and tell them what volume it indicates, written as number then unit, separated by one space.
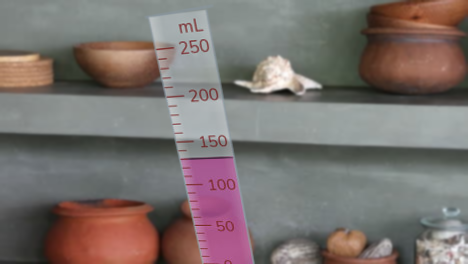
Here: 130 mL
